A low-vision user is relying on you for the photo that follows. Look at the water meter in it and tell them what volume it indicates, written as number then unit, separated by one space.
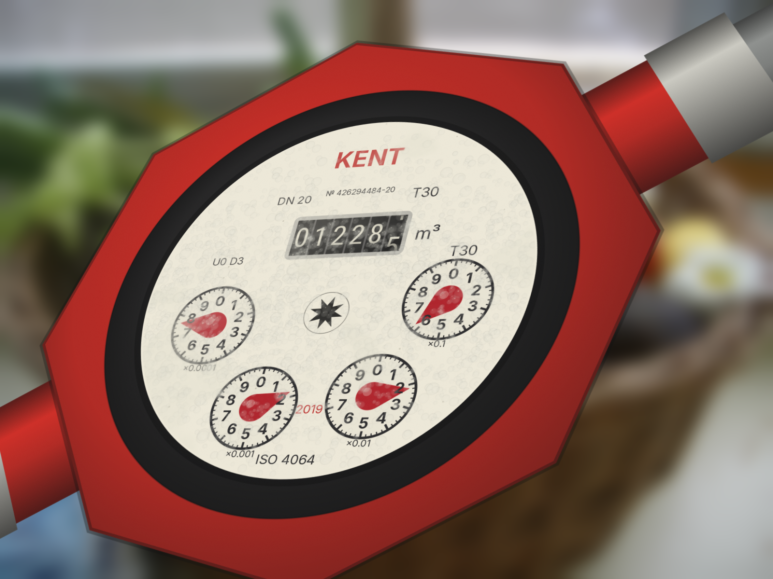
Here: 12284.6217 m³
